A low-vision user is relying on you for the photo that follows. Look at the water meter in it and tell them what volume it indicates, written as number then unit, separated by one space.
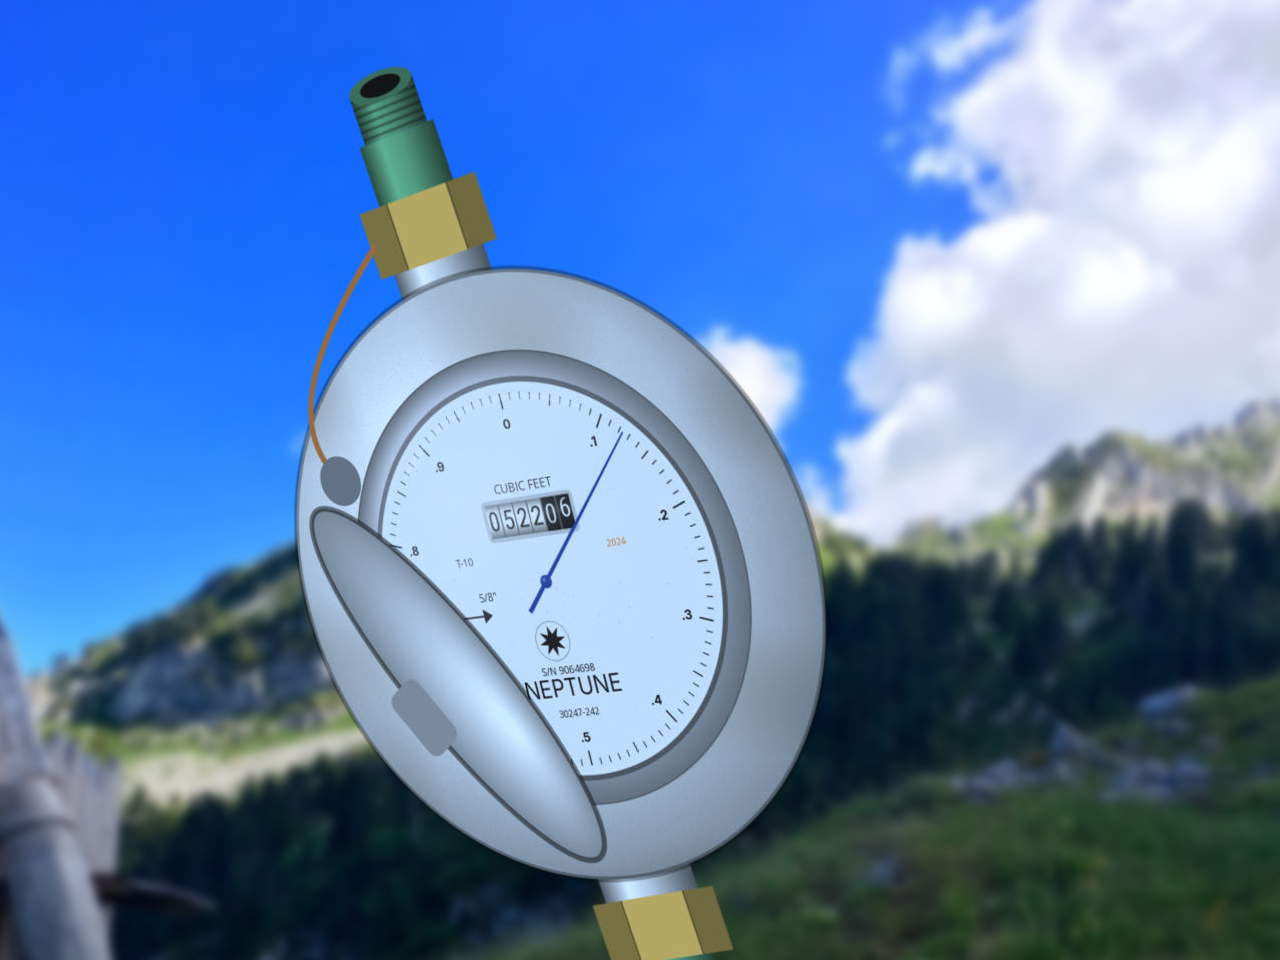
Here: 52206.12 ft³
